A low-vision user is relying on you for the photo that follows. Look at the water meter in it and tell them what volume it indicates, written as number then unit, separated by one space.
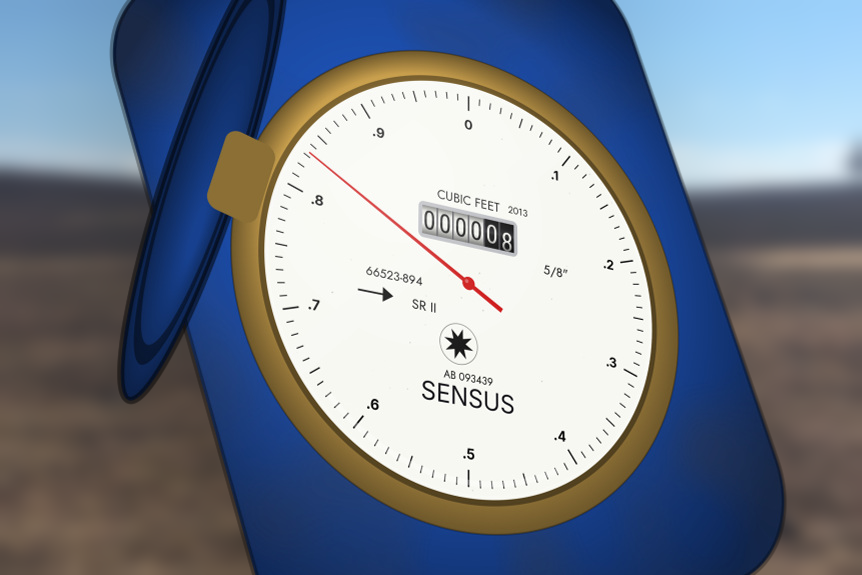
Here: 7.83 ft³
